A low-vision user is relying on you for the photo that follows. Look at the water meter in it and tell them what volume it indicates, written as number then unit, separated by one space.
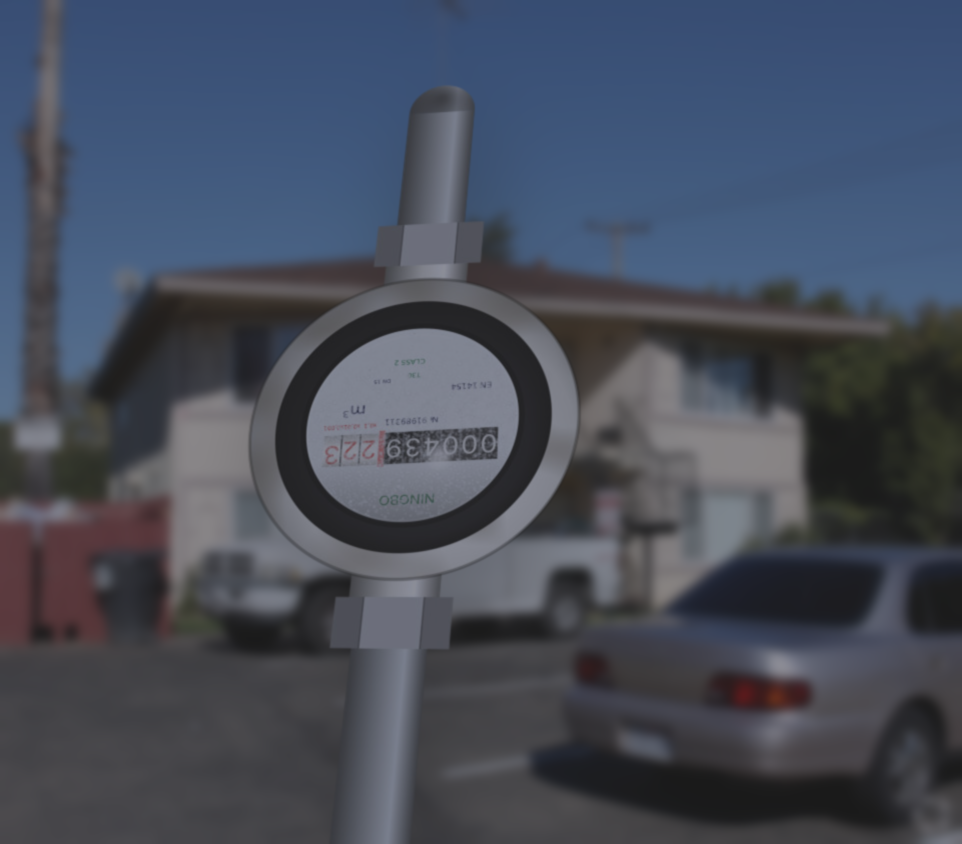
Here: 439.223 m³
